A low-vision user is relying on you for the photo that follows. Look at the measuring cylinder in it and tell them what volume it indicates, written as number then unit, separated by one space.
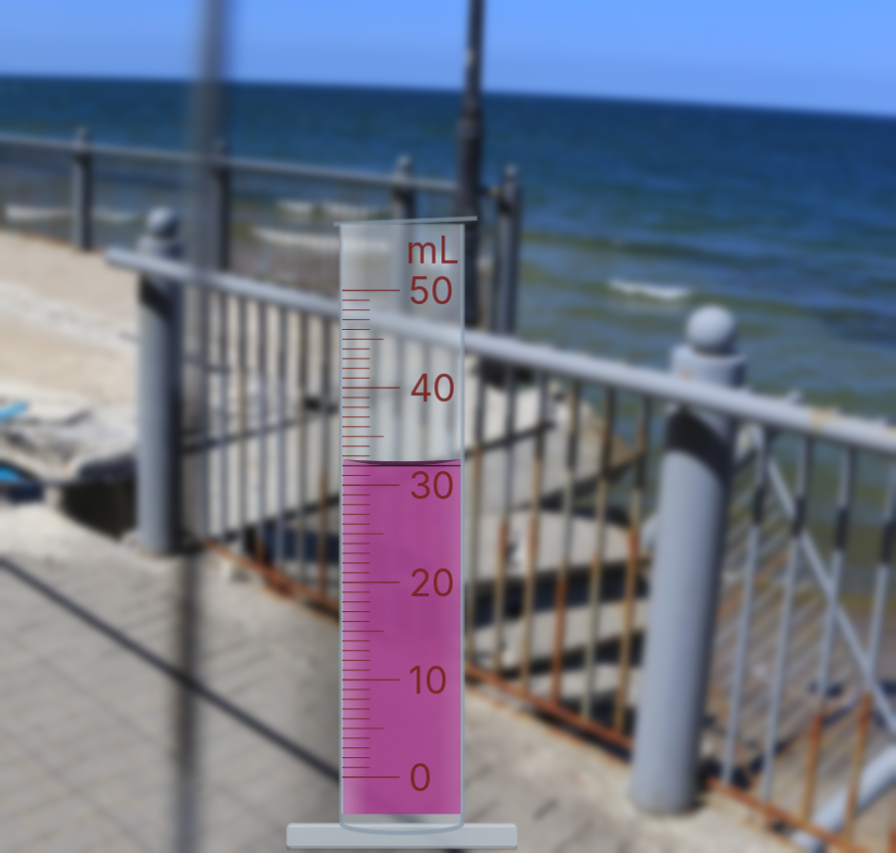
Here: 32 mL
